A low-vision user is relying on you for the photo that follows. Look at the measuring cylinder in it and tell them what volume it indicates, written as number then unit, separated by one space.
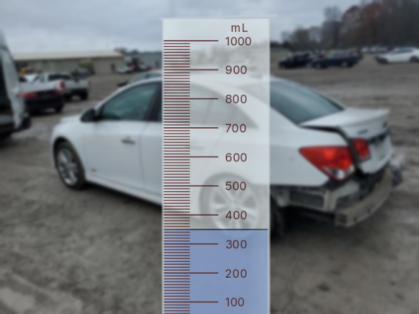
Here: 350 mL
